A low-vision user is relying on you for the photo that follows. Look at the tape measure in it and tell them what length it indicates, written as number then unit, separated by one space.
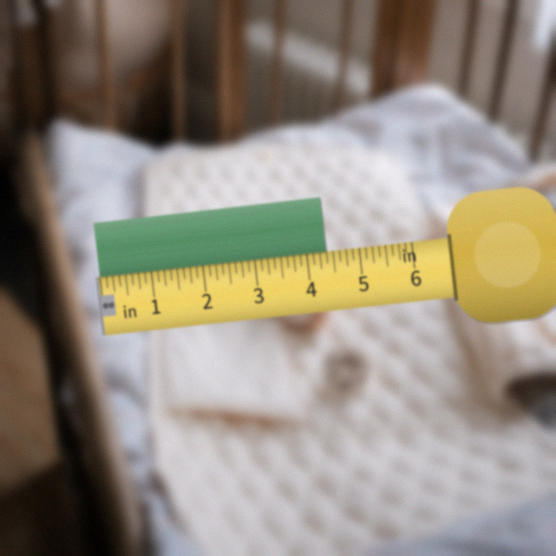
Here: 4.375 in
